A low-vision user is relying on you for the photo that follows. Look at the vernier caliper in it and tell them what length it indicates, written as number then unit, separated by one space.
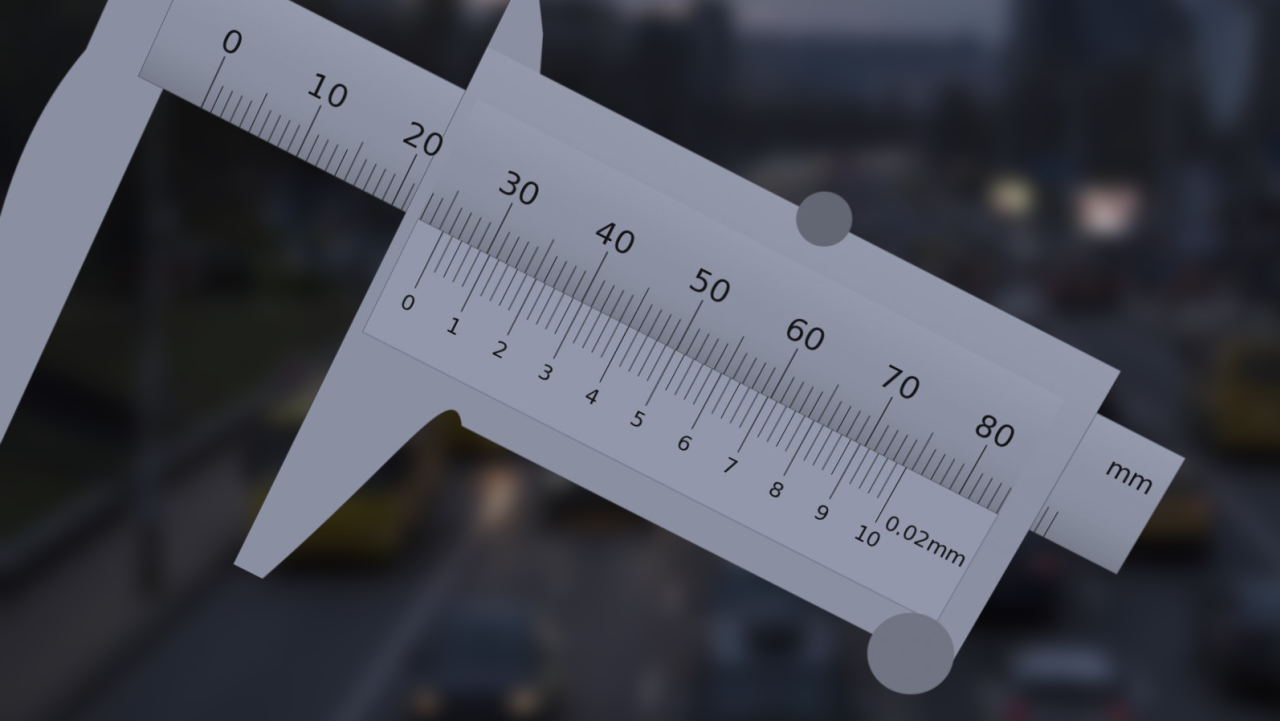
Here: 25.4 mm
